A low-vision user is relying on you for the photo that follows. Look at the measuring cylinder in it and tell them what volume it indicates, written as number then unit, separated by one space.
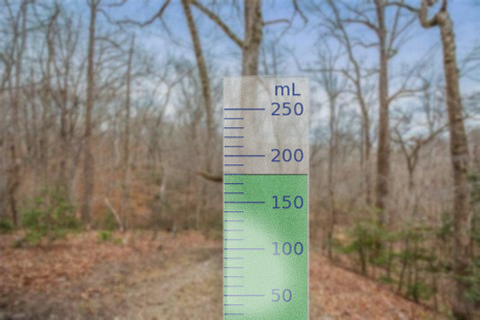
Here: 180 mL
